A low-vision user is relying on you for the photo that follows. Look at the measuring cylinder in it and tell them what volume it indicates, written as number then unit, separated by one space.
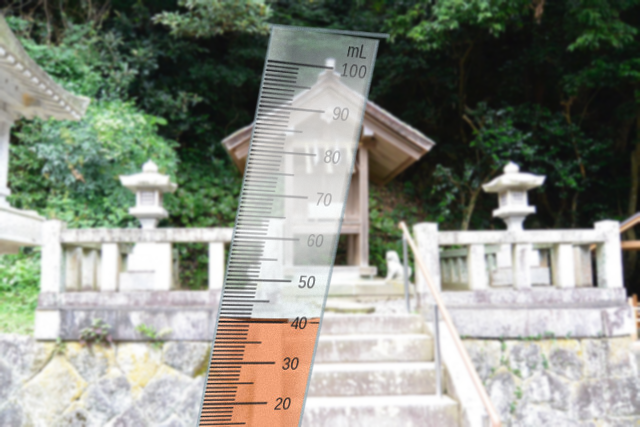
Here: 40 mL
